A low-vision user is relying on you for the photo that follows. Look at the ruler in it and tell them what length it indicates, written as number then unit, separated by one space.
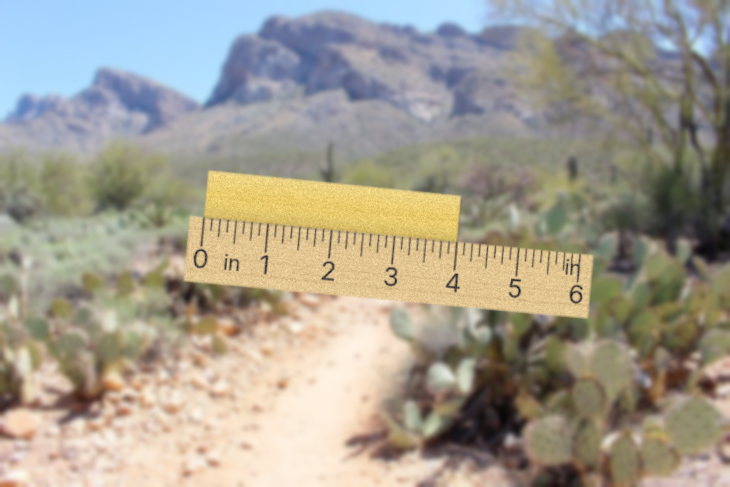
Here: 4 in
